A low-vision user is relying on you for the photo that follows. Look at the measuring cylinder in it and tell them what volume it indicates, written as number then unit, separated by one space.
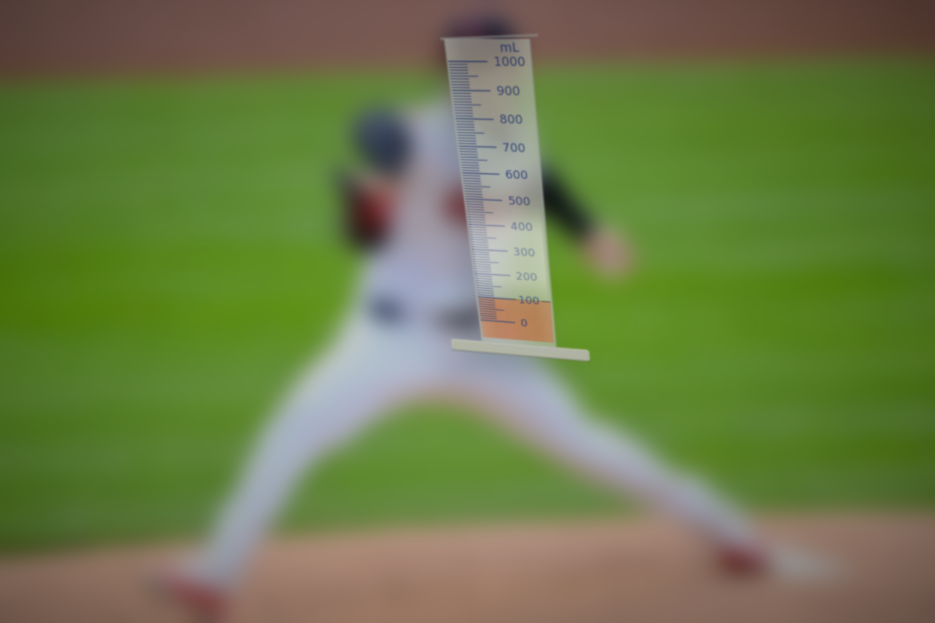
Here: 100 mL
